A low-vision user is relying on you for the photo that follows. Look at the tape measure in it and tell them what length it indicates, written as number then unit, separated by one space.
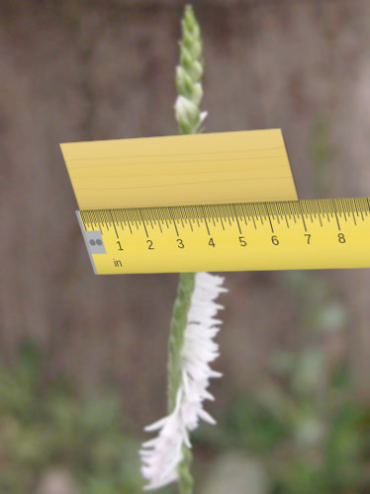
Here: 7 in
